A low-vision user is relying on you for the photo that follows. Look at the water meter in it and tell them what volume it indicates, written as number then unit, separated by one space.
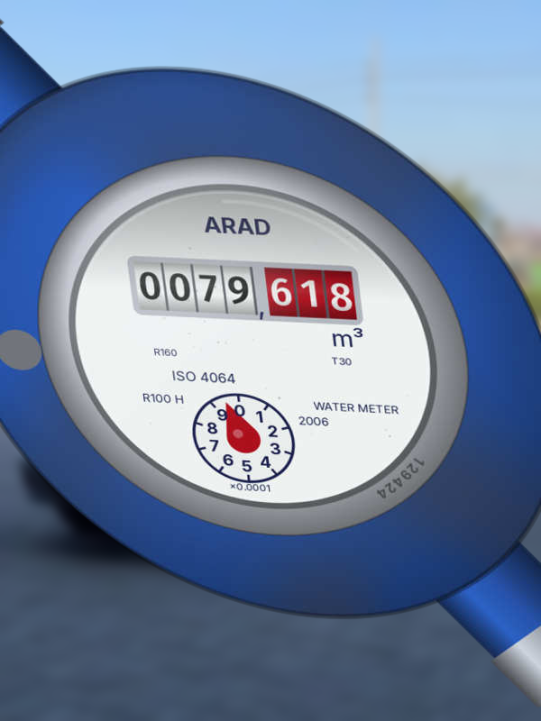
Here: 79.6179 m³
